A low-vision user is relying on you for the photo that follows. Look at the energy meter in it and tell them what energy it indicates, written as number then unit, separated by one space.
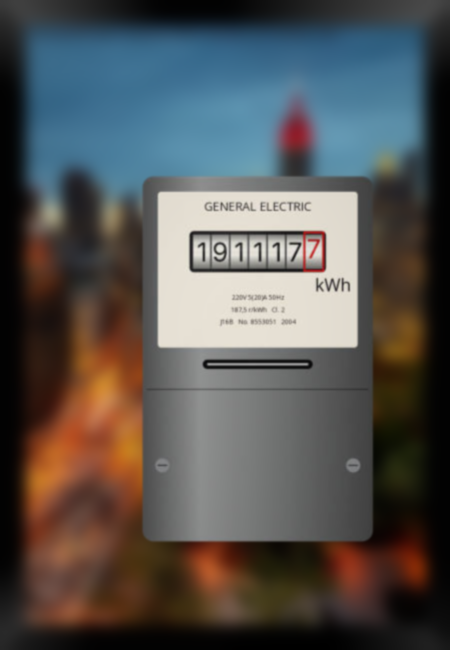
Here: 191117.7 kWh
